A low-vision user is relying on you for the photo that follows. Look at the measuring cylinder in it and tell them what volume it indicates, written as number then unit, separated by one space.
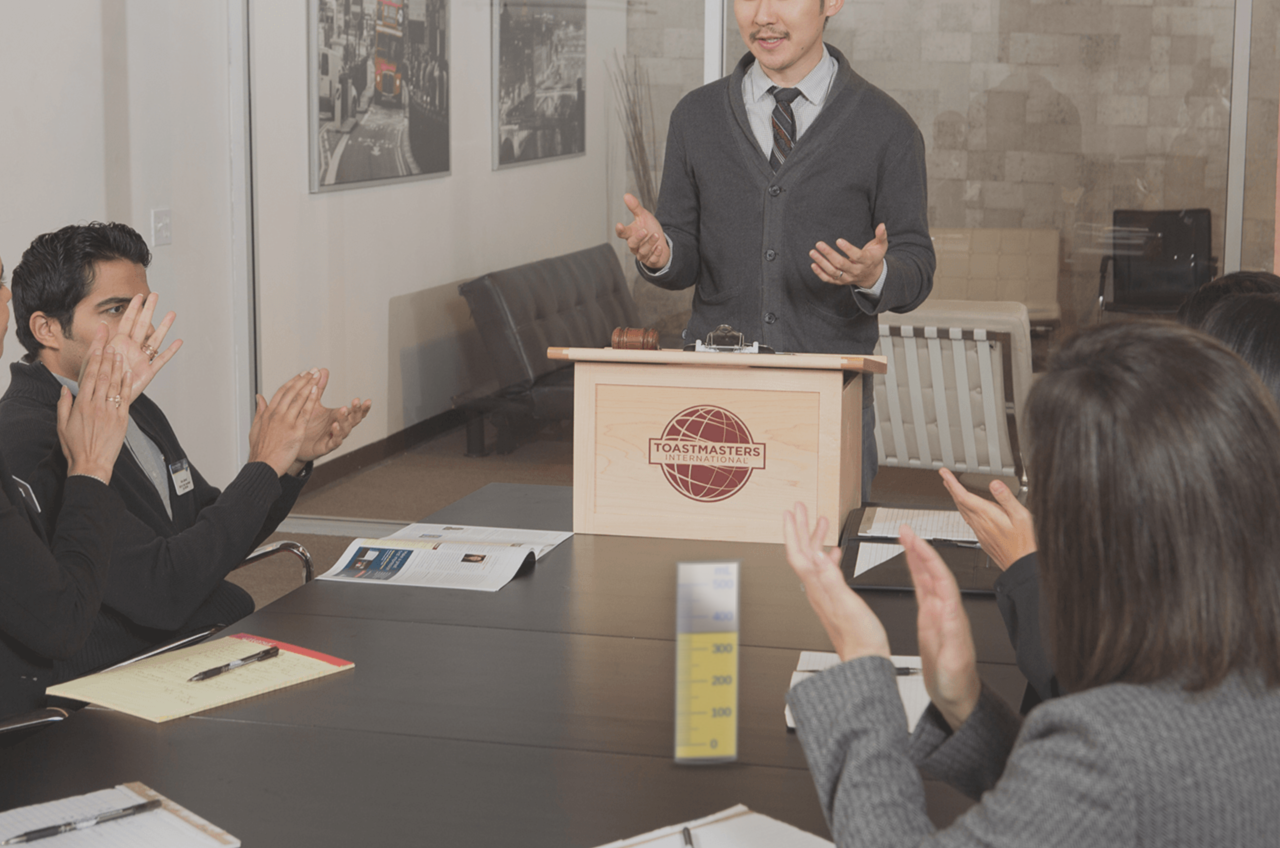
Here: 350 mL
